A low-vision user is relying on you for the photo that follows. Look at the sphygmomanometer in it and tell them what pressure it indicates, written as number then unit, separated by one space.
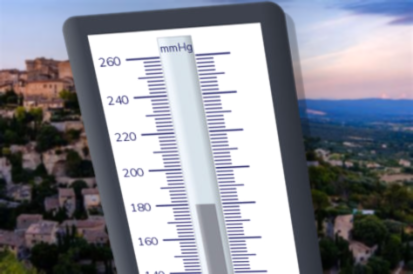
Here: 180 mmHg
